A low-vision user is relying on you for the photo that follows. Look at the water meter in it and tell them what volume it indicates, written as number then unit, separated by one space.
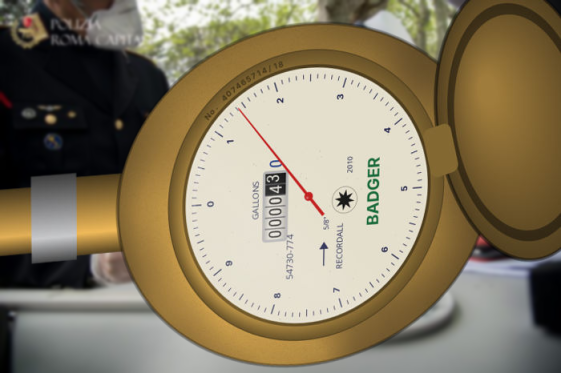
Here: 431.4 gal
